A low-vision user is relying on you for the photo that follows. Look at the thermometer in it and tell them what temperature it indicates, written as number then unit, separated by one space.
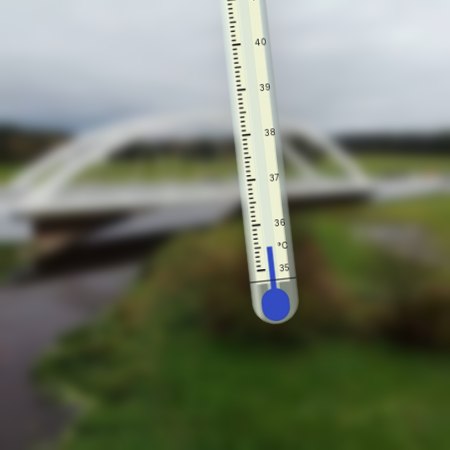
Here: 35.5 °C
